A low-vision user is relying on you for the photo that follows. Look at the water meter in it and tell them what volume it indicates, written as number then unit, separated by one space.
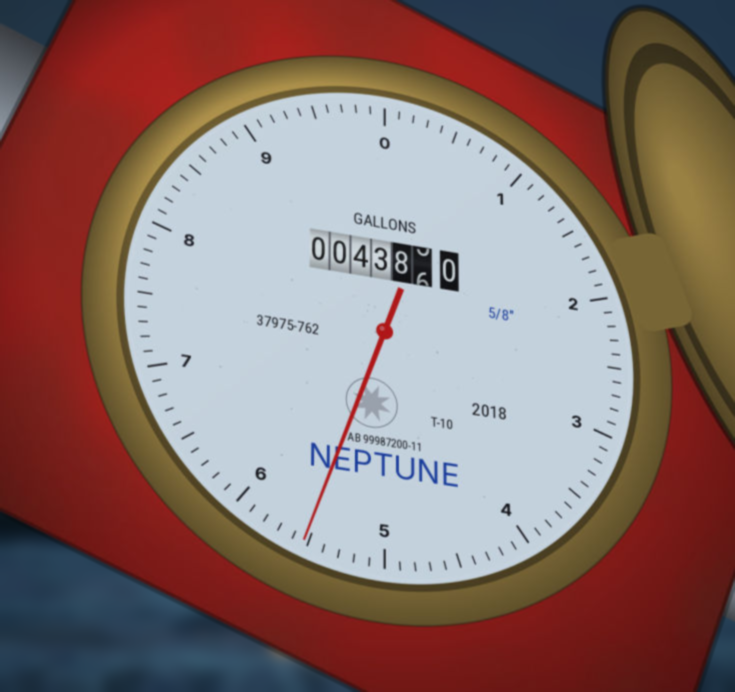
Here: 43855.5 gal
